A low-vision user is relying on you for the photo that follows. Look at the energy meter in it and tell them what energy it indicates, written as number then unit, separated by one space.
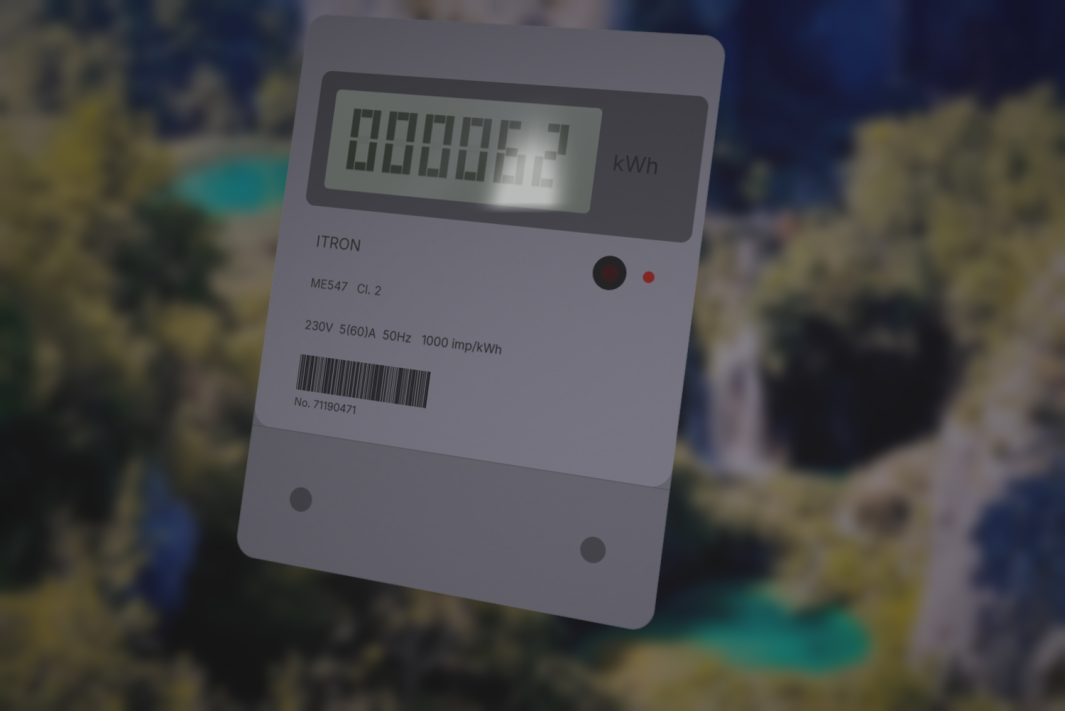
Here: 62 kWh
